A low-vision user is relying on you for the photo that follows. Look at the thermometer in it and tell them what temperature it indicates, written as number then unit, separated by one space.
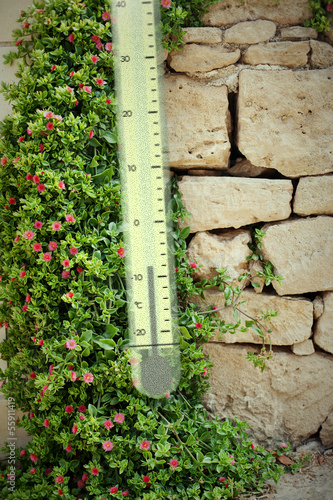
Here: -8 °C
